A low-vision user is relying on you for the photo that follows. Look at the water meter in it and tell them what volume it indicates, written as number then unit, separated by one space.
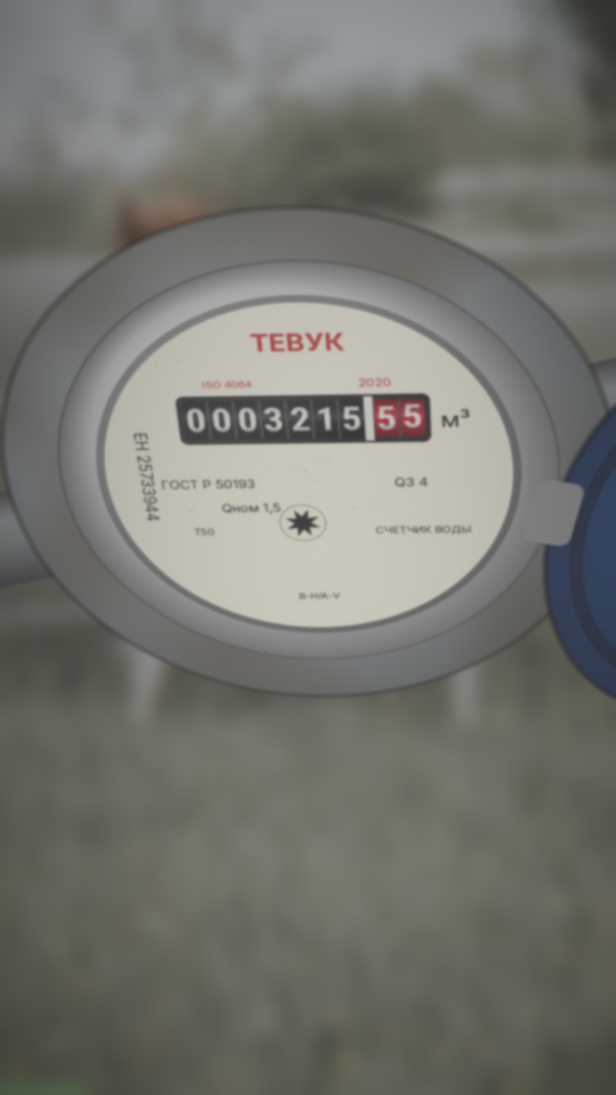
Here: 3215.55 m³
